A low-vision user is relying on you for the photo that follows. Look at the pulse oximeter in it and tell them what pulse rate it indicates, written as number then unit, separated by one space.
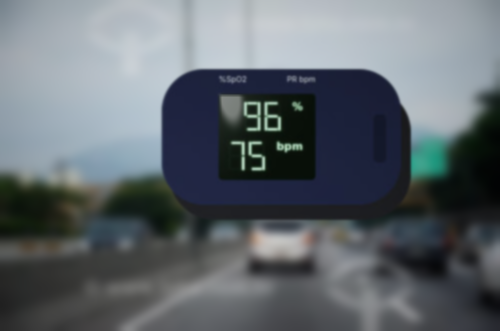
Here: 75 bpm
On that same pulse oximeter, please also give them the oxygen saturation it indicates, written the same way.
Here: 96 %
